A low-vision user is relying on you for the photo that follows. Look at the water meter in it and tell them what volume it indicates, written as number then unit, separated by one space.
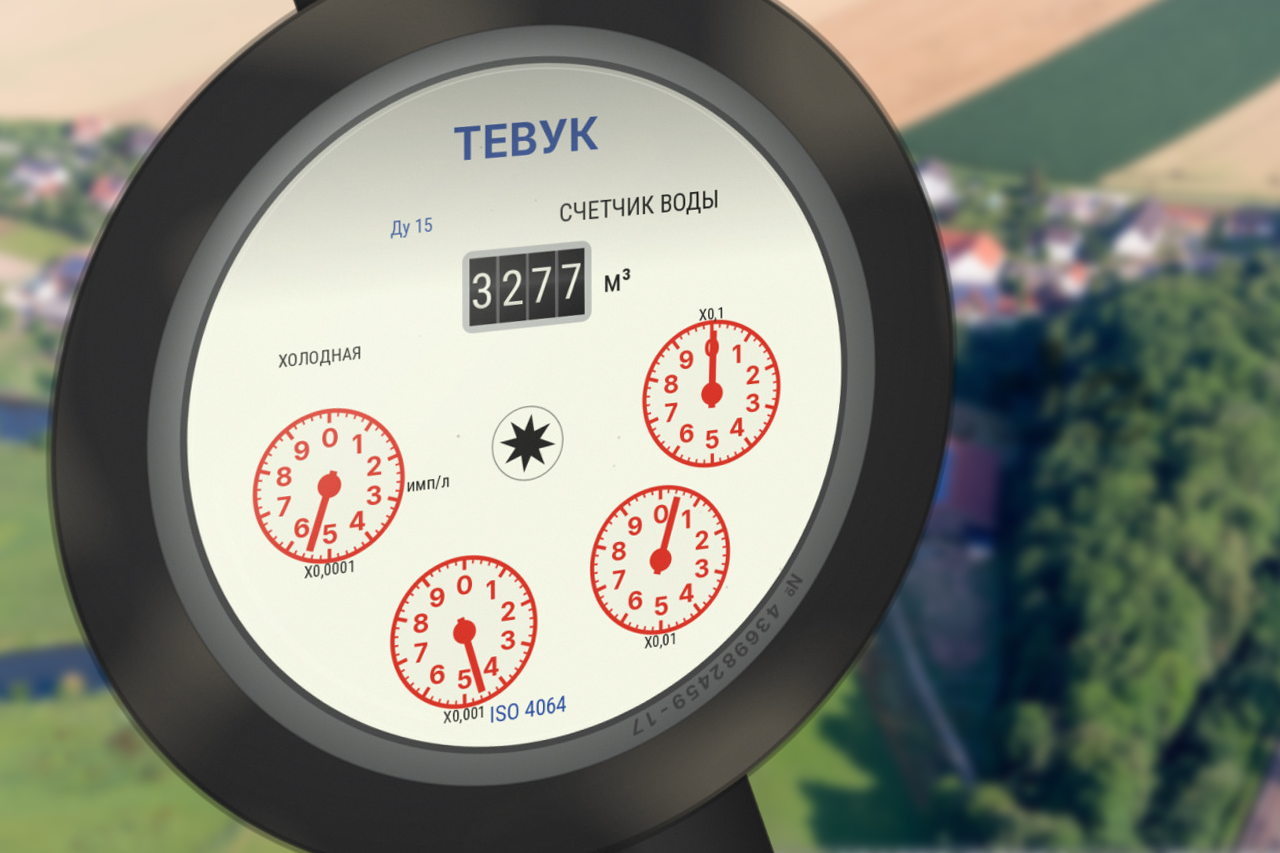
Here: 3277.0045 m³
